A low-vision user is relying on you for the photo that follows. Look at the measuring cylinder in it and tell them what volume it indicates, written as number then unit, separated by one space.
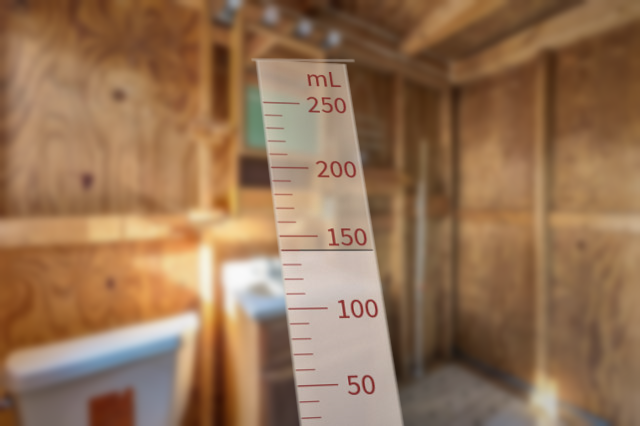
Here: 140 mL
